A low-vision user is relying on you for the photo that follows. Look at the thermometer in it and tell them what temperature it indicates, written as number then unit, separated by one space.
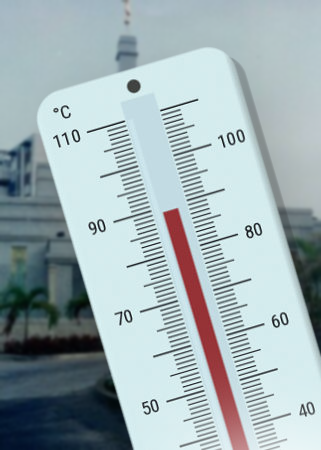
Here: 89 °C
